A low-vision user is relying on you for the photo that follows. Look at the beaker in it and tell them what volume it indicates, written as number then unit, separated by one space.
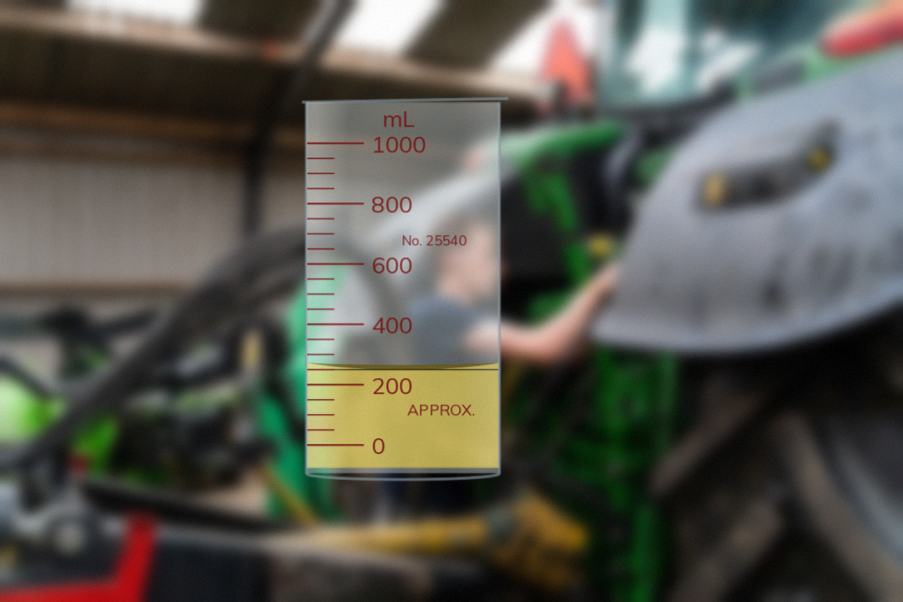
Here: 250 mL
